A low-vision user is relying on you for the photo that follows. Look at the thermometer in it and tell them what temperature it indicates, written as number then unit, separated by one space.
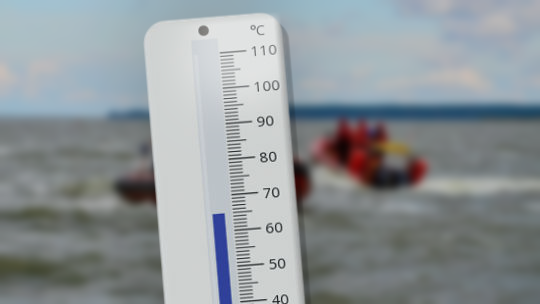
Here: 65 °C
